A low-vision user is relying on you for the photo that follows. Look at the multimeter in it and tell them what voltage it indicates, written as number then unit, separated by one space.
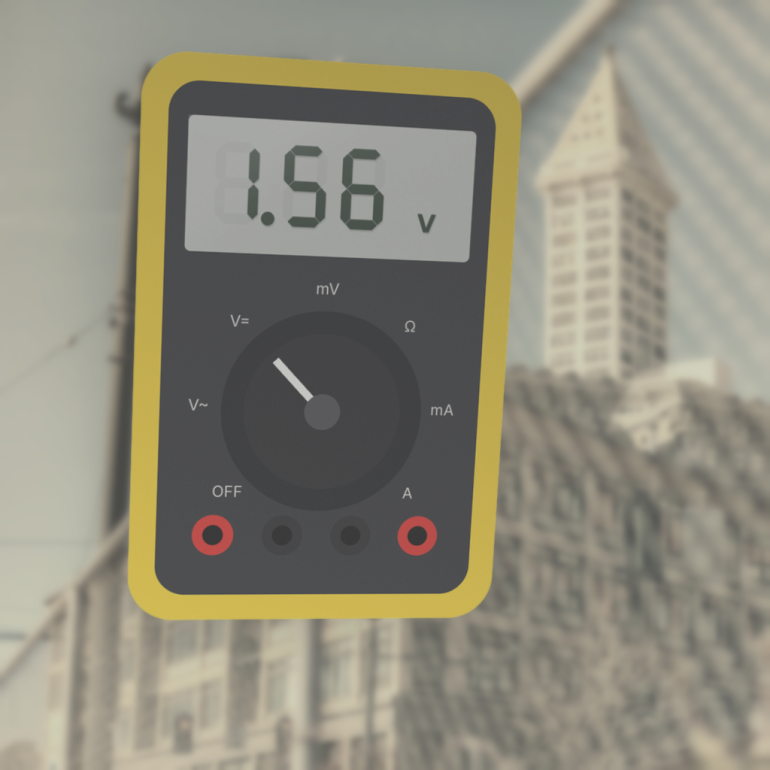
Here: 1.56 V
